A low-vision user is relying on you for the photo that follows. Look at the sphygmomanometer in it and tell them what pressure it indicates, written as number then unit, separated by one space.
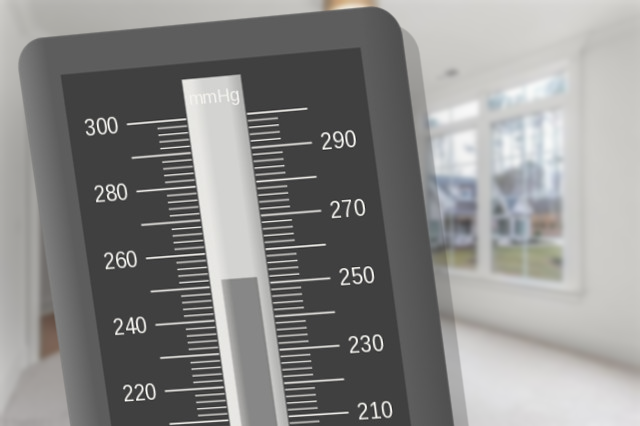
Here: 252 mmHg
